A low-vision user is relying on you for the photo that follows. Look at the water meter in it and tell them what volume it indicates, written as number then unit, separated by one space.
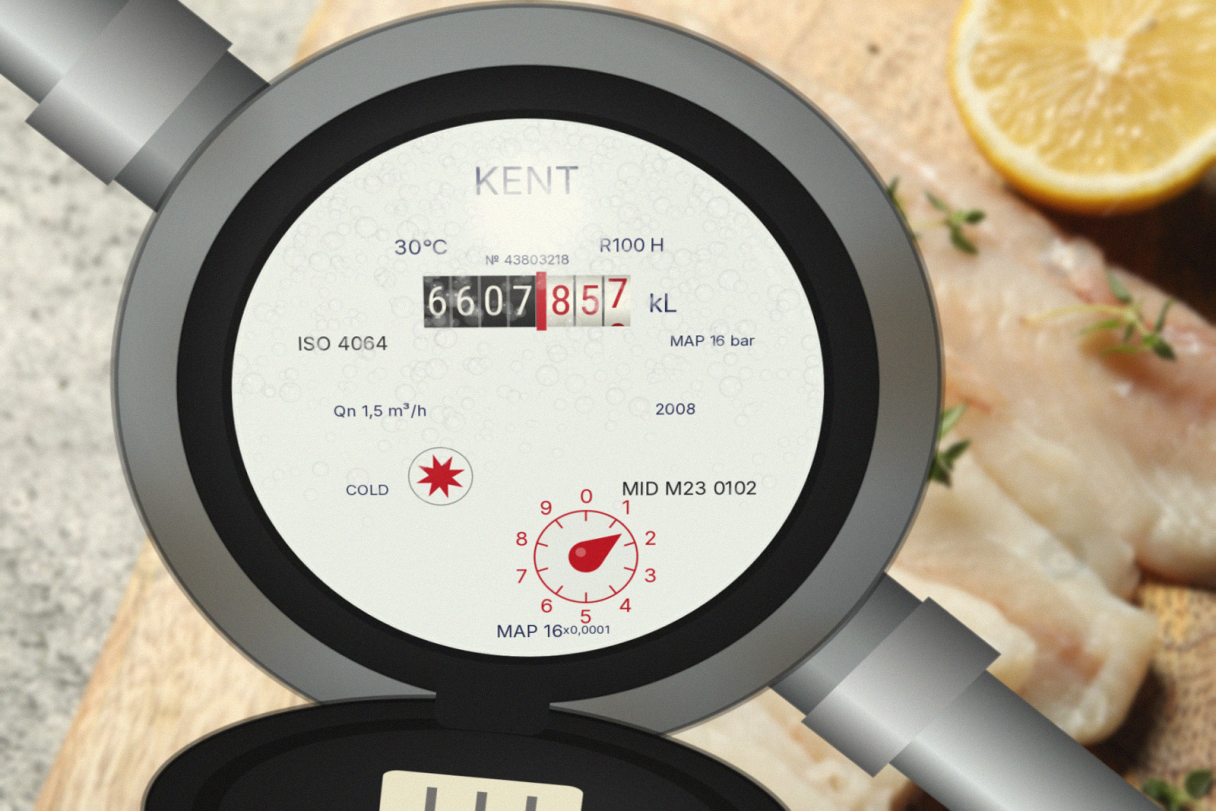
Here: 6607.8571 kL
